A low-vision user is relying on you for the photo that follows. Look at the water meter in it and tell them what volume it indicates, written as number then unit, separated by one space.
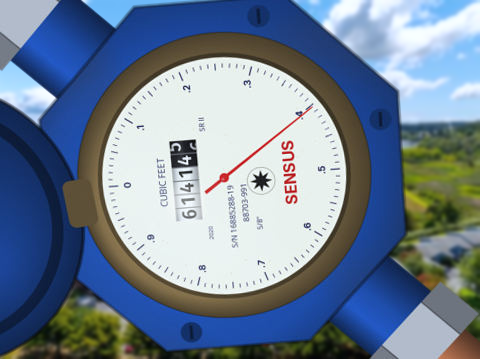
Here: 614145.40 ft³
